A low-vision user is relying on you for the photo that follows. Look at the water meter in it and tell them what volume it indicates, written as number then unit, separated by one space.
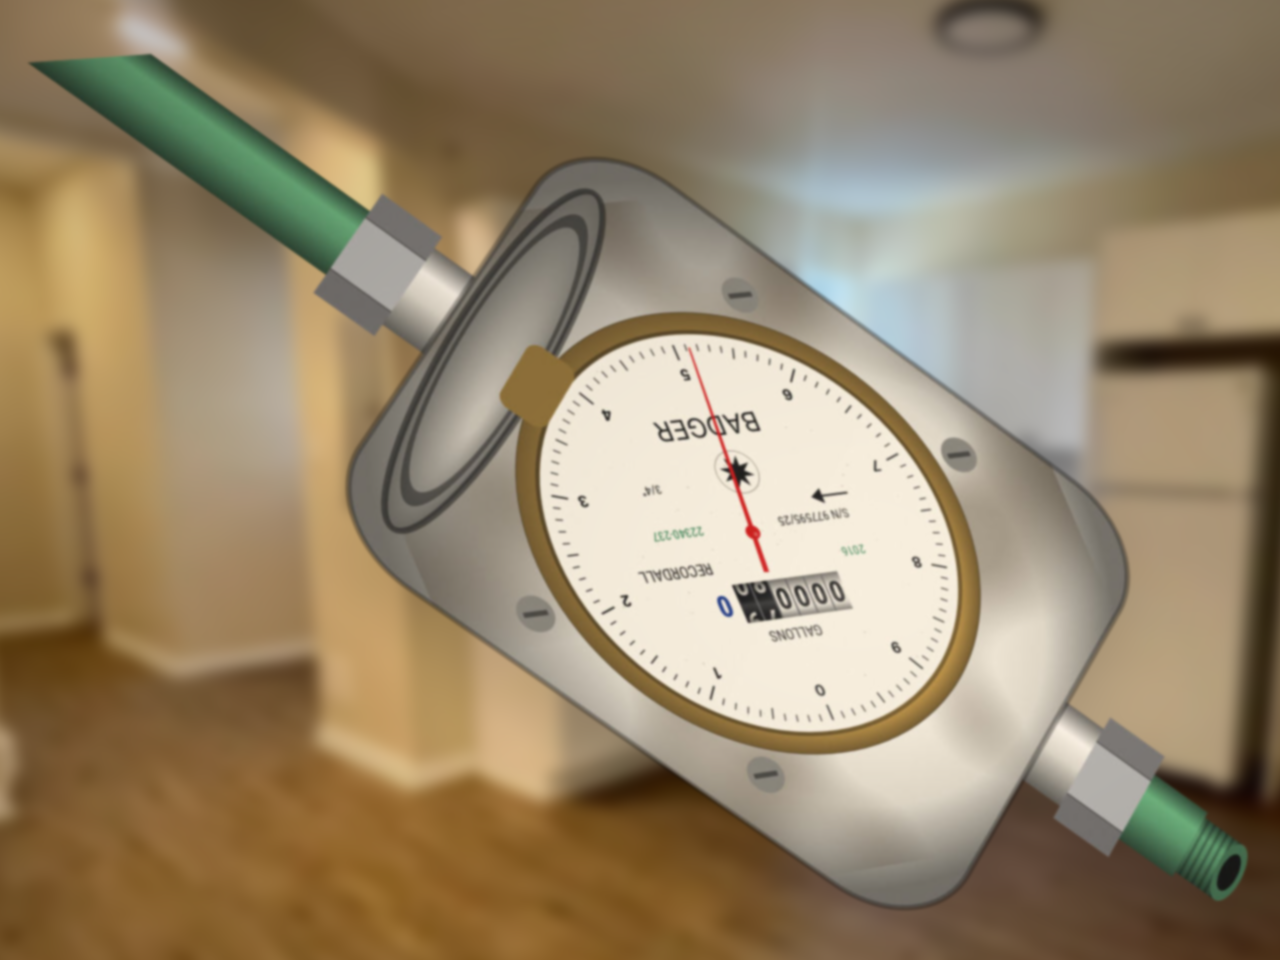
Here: 795.1 gal
